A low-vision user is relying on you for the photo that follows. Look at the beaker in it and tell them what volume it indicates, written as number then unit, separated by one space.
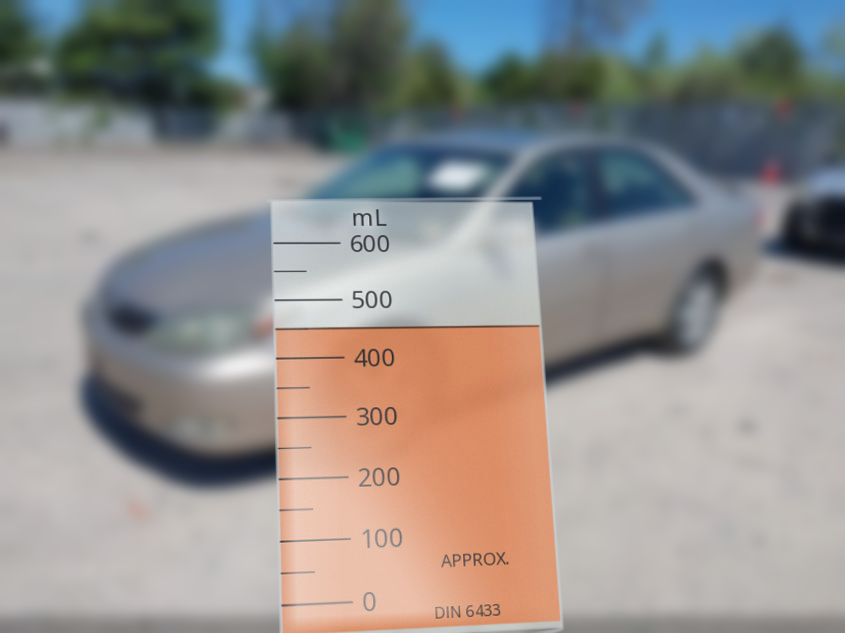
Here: 450 mL
